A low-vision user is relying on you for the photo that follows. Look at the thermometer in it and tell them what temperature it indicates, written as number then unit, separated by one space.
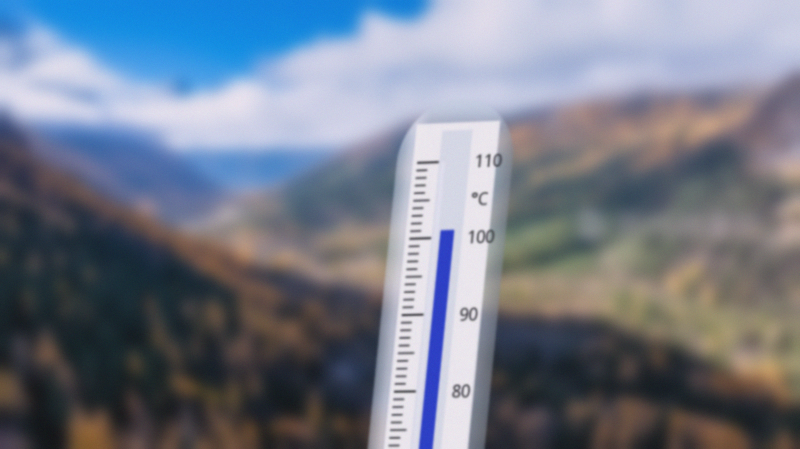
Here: 101 °C
